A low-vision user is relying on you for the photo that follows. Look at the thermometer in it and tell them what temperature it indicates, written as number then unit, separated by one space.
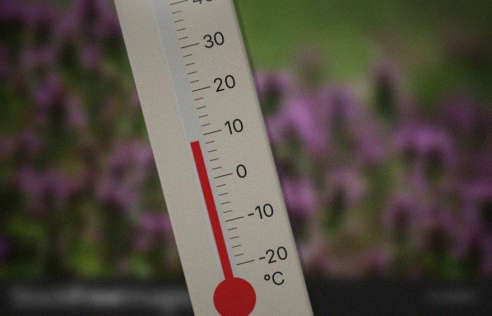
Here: 9 °C
